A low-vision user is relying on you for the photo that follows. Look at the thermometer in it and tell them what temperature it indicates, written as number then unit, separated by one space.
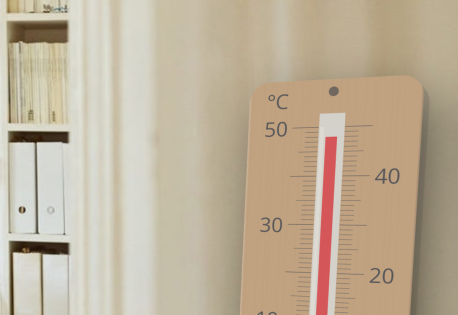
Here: 48 °C
